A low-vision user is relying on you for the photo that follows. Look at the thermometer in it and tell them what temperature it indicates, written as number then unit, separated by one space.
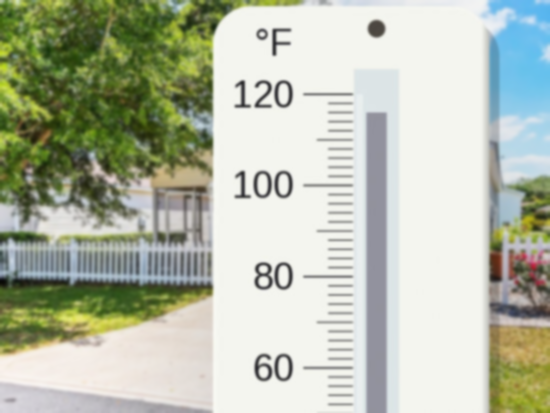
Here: 116 °F
